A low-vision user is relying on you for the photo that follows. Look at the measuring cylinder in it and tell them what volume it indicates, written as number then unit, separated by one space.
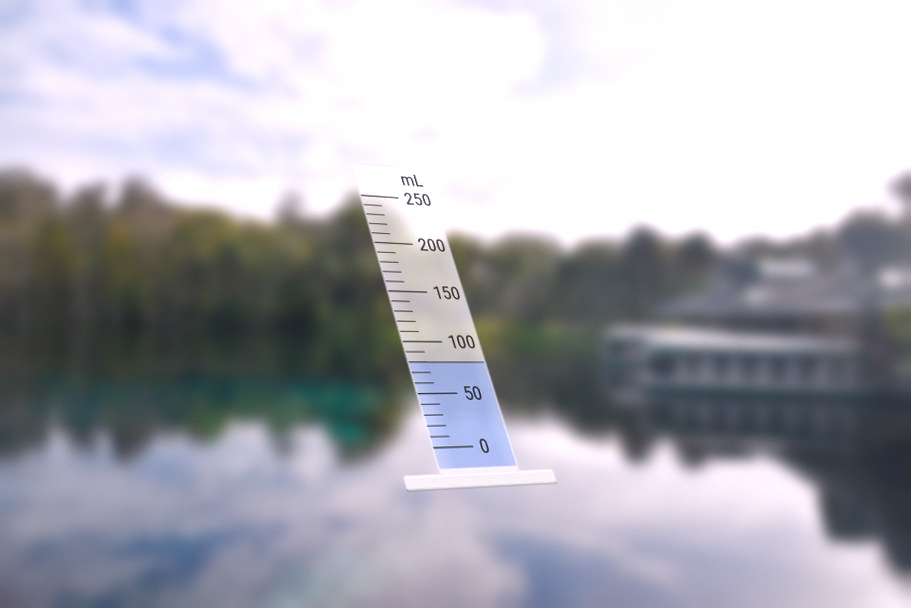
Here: 80 mL
